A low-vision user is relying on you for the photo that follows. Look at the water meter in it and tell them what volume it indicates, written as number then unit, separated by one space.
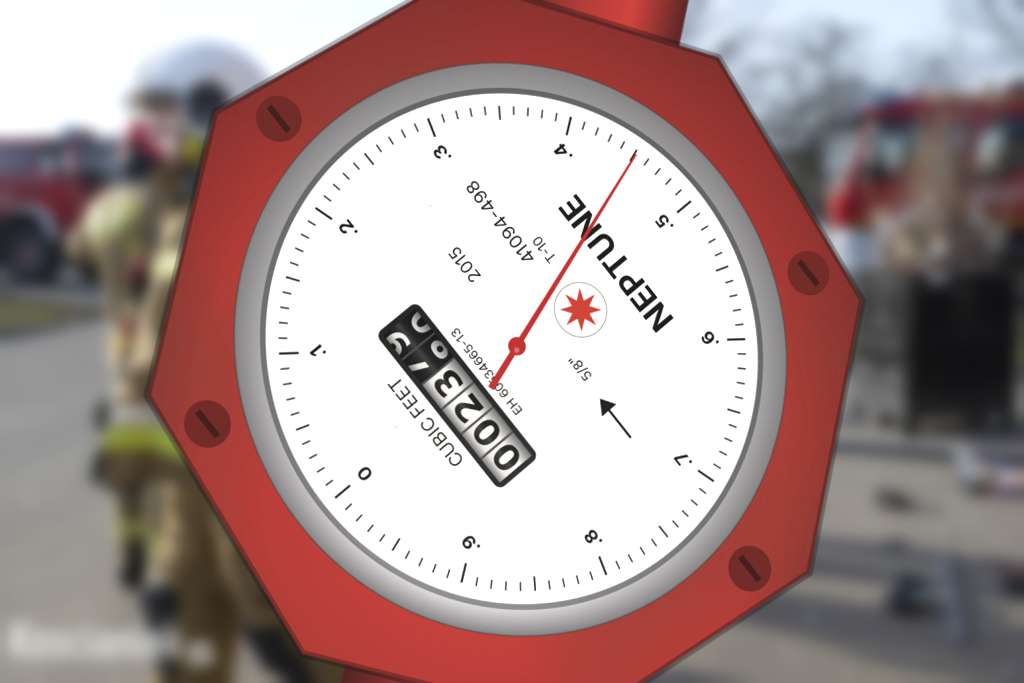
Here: 2379.45 ft³
